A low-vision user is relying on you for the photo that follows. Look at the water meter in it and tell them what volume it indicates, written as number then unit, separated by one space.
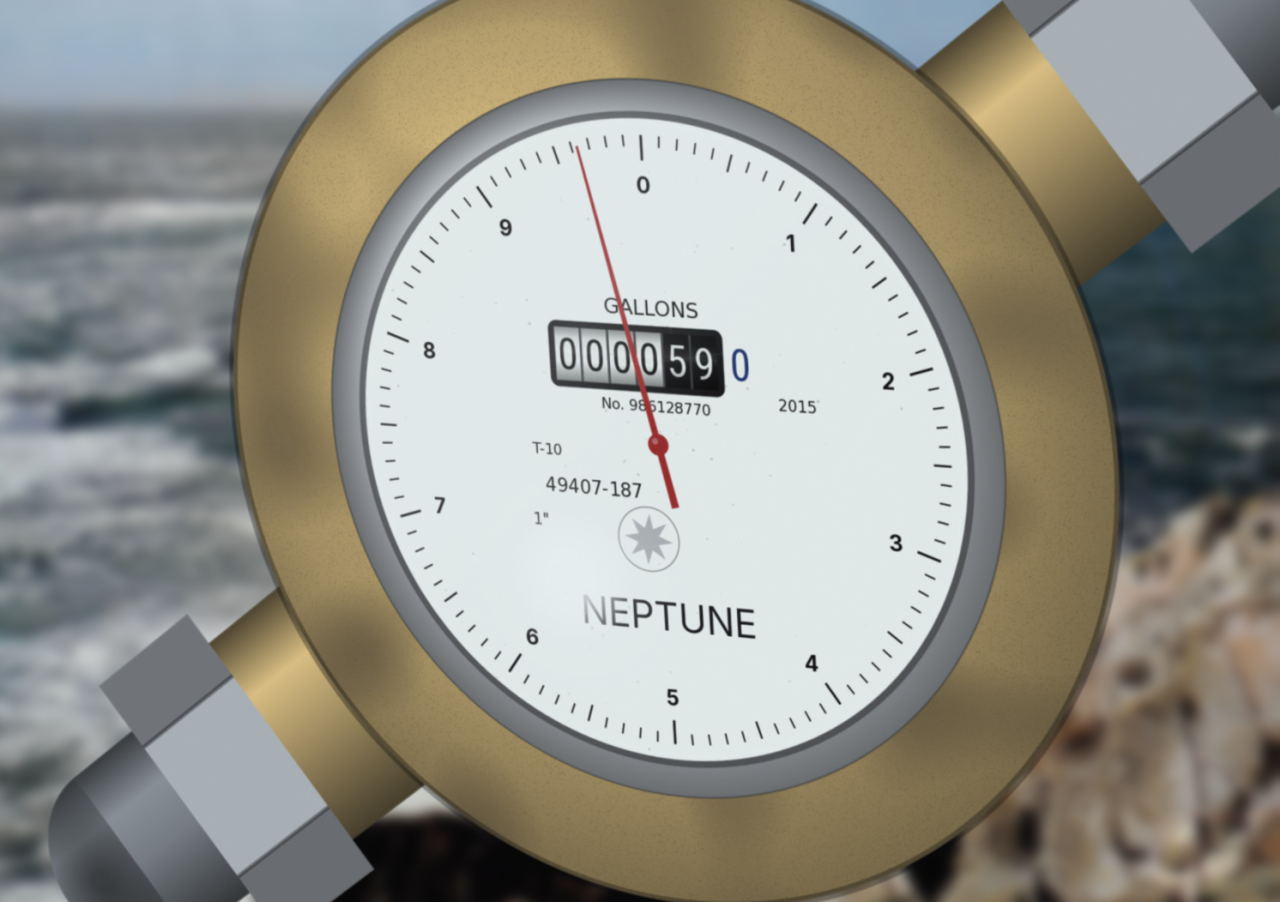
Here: 589.6 gal
